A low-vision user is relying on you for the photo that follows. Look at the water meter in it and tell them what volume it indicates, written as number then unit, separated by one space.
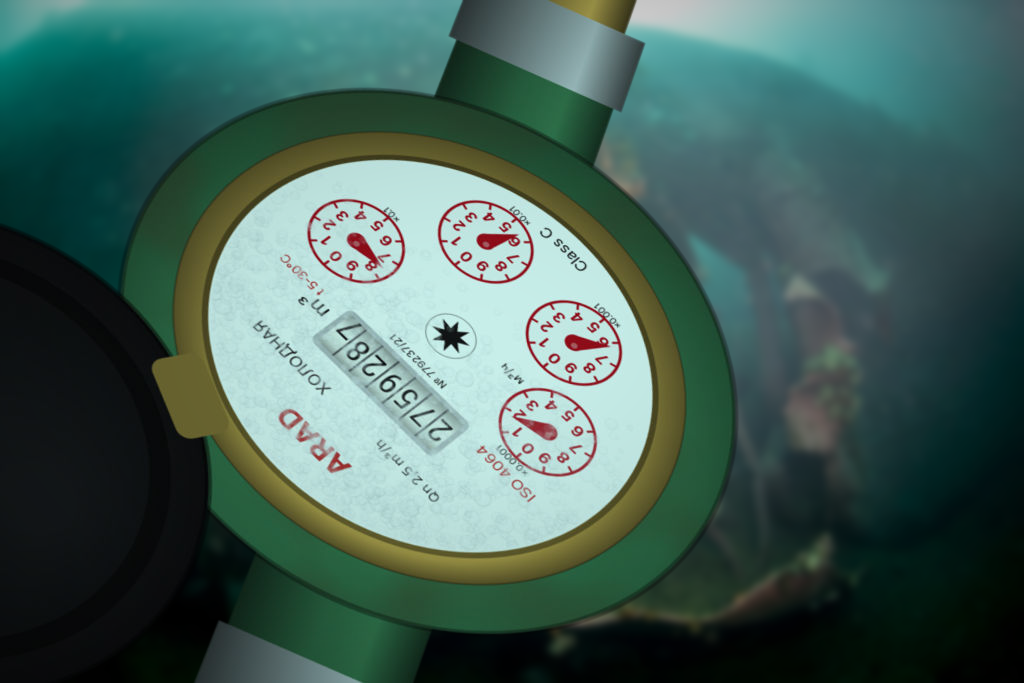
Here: 2759286.7561 m³
